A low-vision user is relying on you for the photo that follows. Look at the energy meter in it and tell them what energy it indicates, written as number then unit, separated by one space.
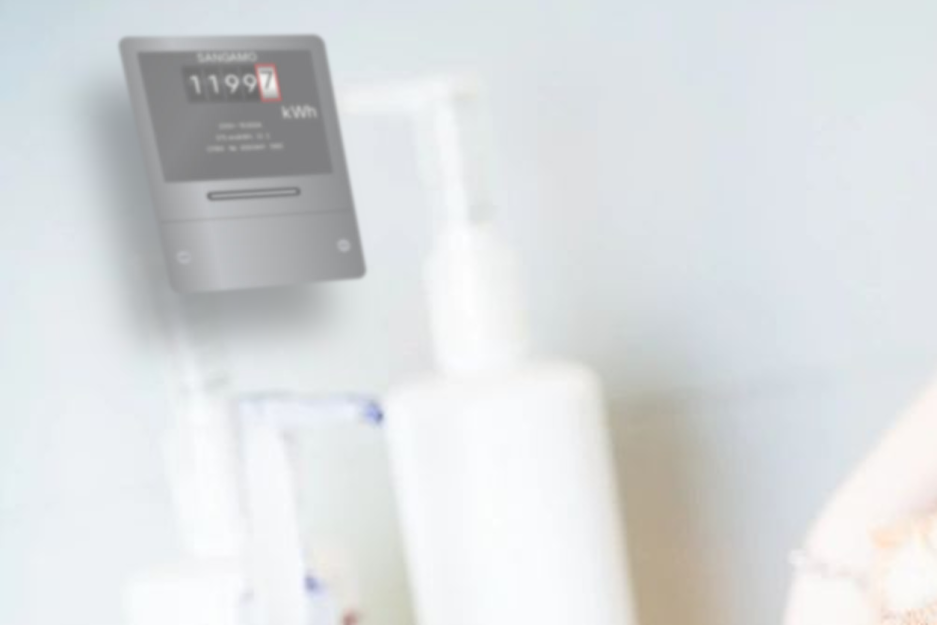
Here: 1199.7 kWh
